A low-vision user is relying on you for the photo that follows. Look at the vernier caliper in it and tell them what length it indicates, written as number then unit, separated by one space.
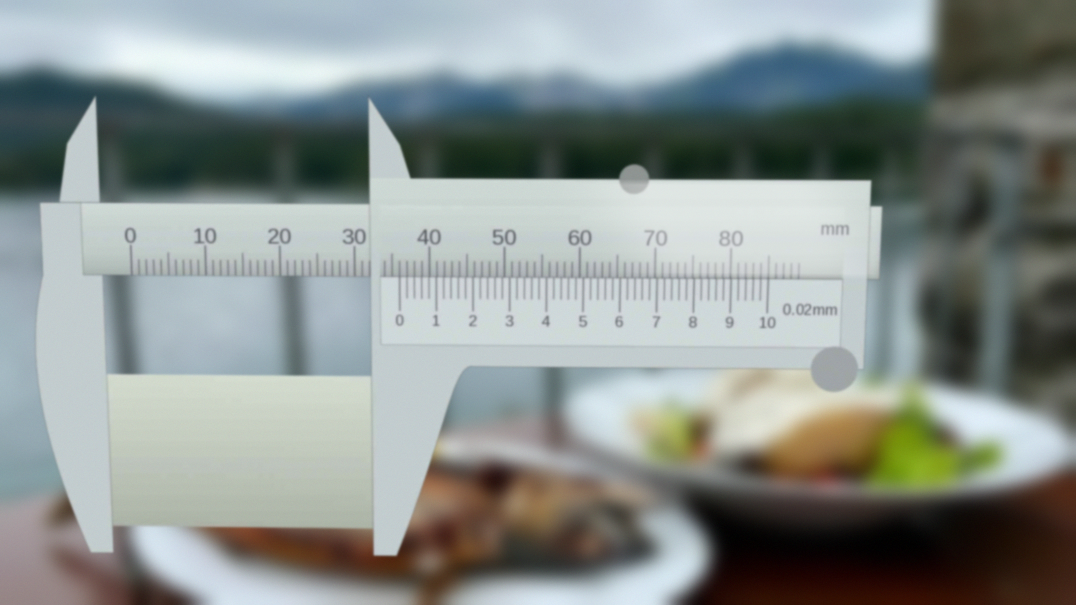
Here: 36.0 mm
